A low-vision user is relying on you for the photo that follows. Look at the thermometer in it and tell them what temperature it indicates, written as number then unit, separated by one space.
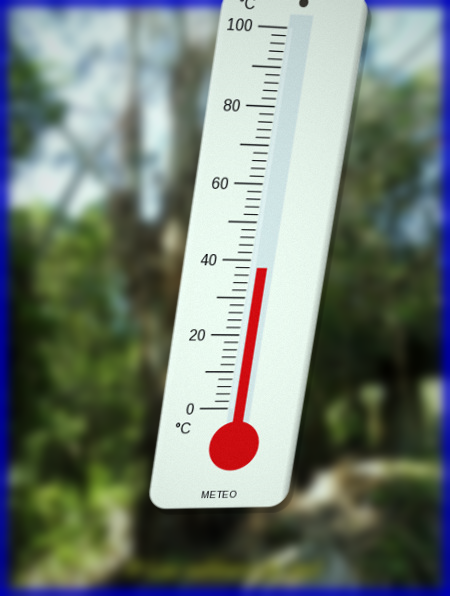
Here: 38 °C
